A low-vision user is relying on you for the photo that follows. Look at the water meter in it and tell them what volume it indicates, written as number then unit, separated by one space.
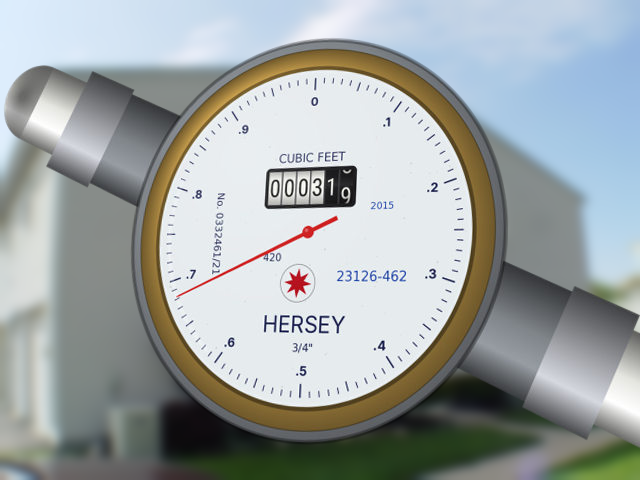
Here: 318.68 ft³
